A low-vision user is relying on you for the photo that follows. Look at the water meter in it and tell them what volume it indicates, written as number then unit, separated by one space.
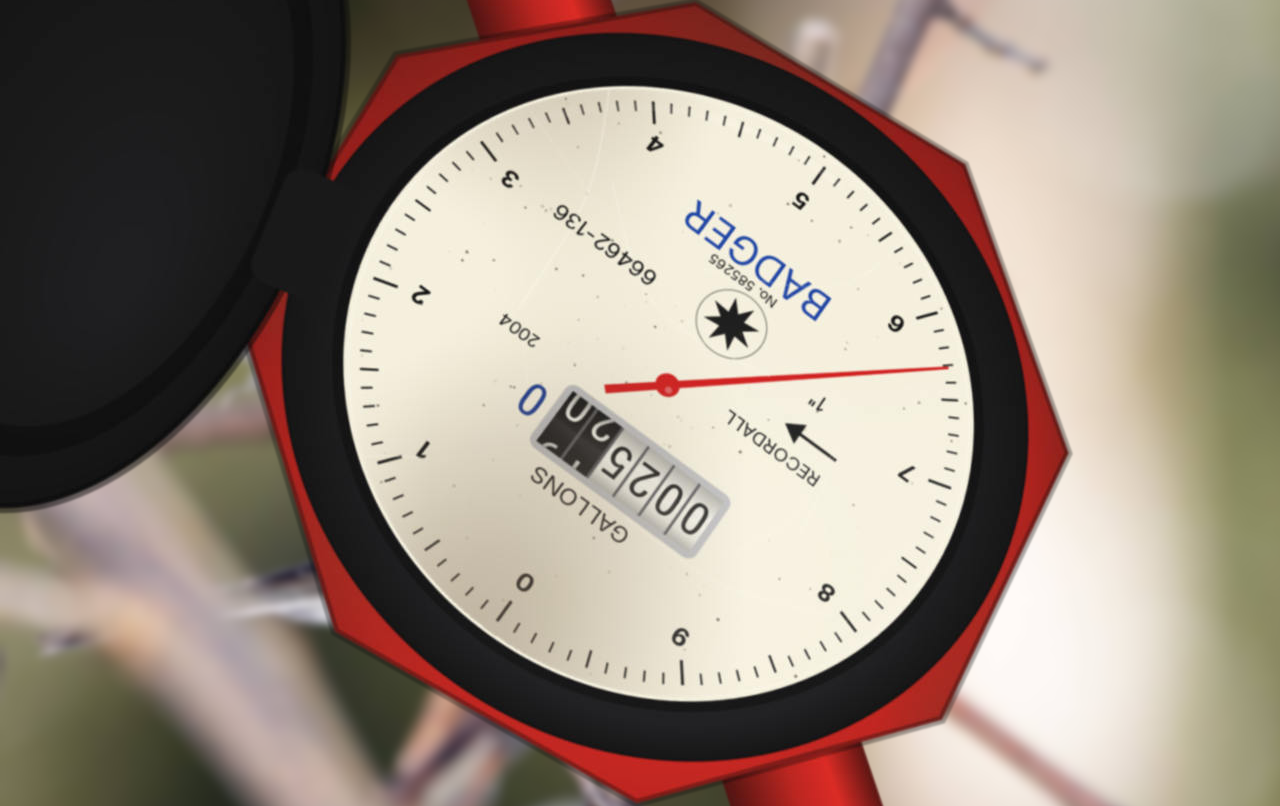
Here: 25196.3 gal
